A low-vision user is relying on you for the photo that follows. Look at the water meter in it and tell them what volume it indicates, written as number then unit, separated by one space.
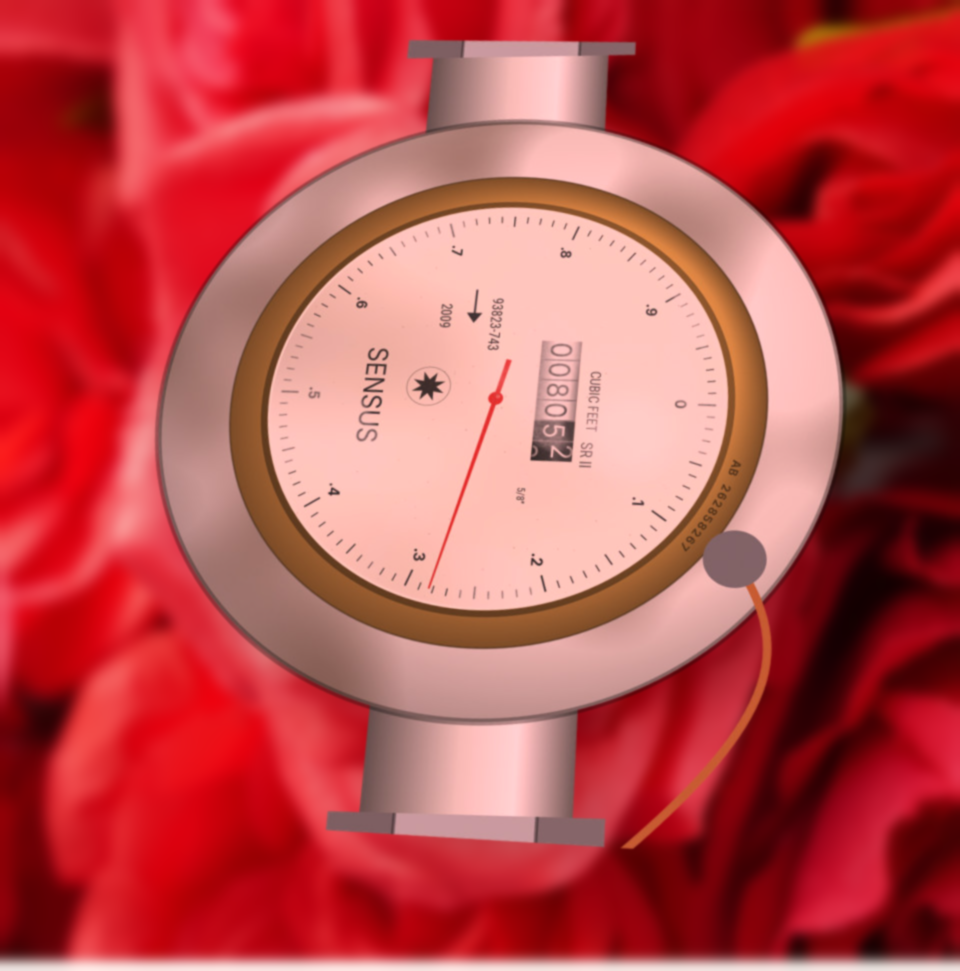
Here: 8052.28 ft³
